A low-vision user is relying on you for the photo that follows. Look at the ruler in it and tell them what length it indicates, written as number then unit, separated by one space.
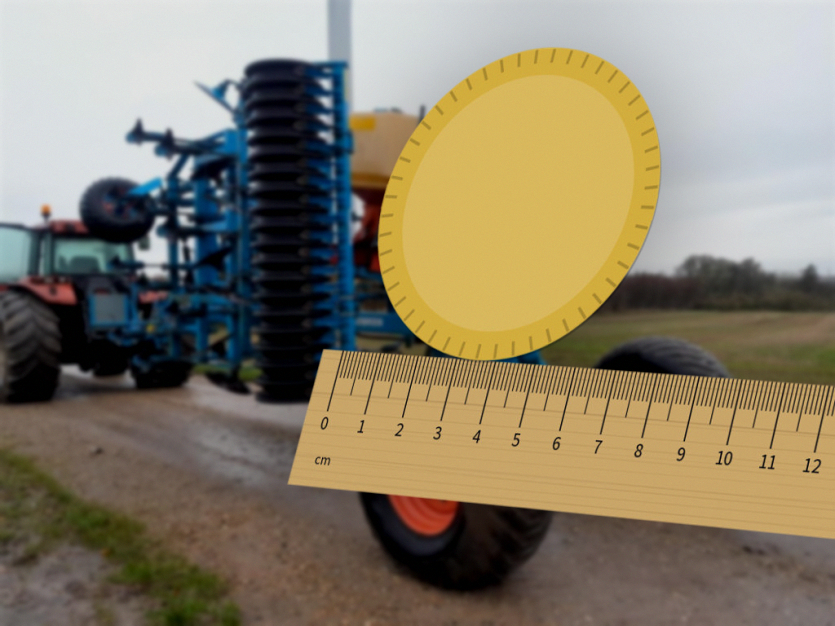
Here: 7 cm
